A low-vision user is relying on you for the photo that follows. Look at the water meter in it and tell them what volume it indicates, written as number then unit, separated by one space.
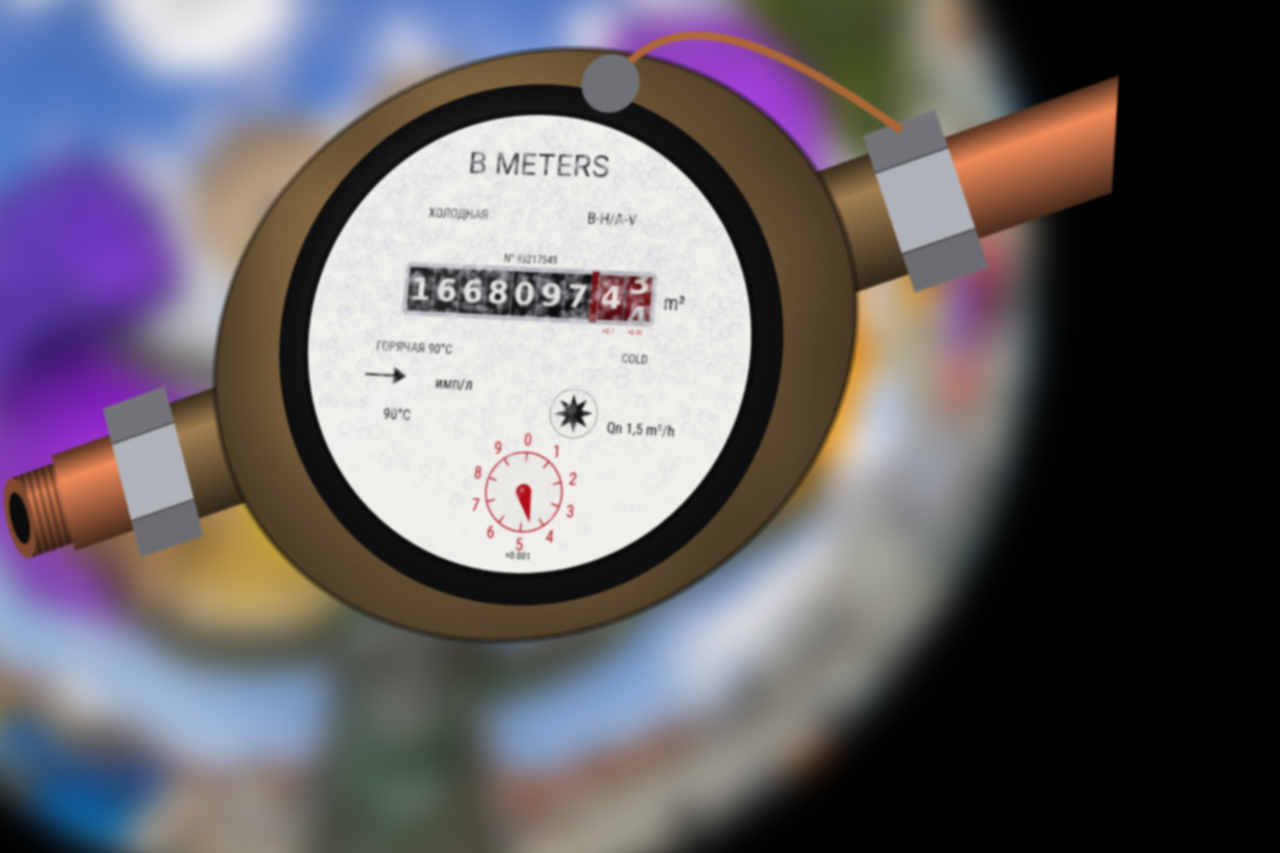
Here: 1668097.434 m³
